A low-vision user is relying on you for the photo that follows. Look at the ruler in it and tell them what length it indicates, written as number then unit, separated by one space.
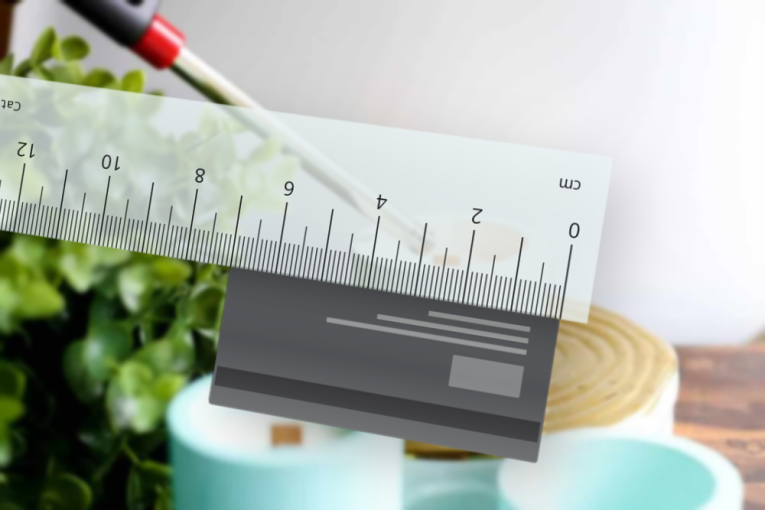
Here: 7 cm
